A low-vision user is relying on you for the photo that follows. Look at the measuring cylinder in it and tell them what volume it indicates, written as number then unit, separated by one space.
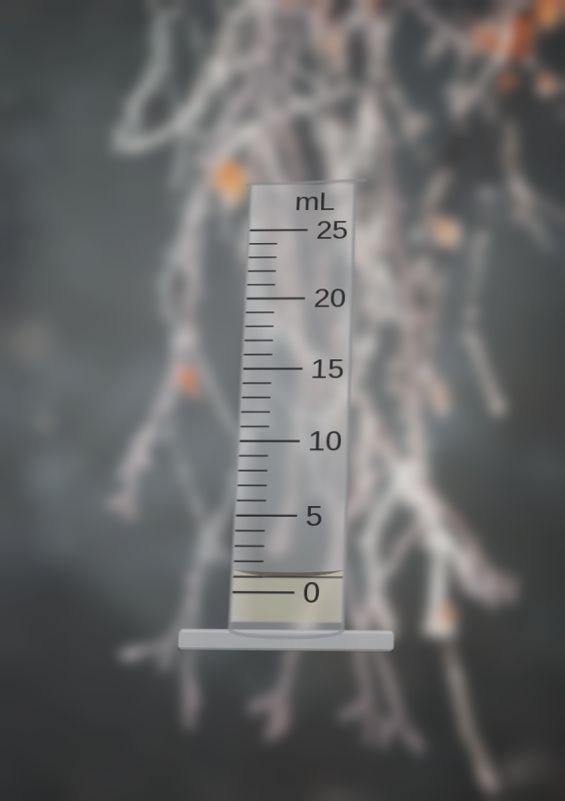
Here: 1 mL
